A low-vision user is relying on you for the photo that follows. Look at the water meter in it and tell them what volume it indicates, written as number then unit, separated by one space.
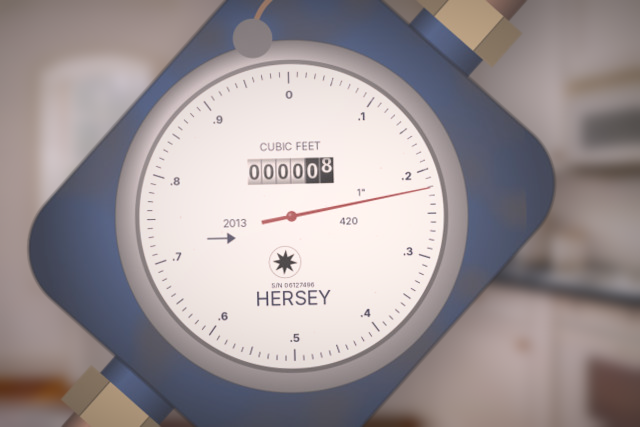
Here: 8.22 ft³
